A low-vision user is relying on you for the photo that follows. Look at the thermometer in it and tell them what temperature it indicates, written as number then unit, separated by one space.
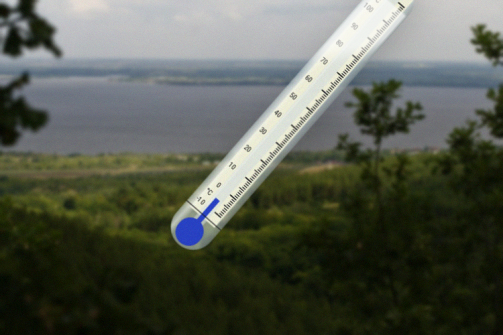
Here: -5 °C
